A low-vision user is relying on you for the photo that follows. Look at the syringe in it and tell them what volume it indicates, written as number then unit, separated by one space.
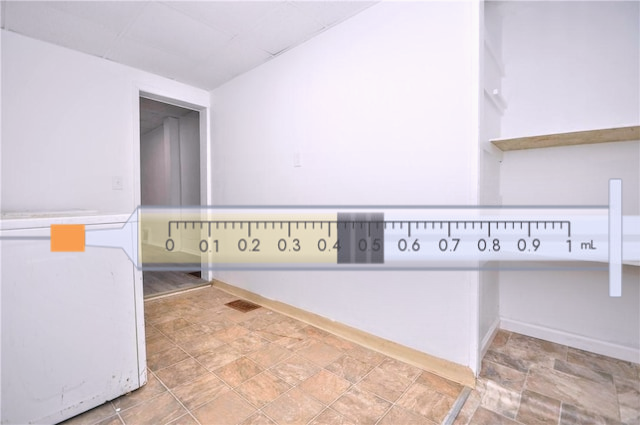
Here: 0.42 mL
